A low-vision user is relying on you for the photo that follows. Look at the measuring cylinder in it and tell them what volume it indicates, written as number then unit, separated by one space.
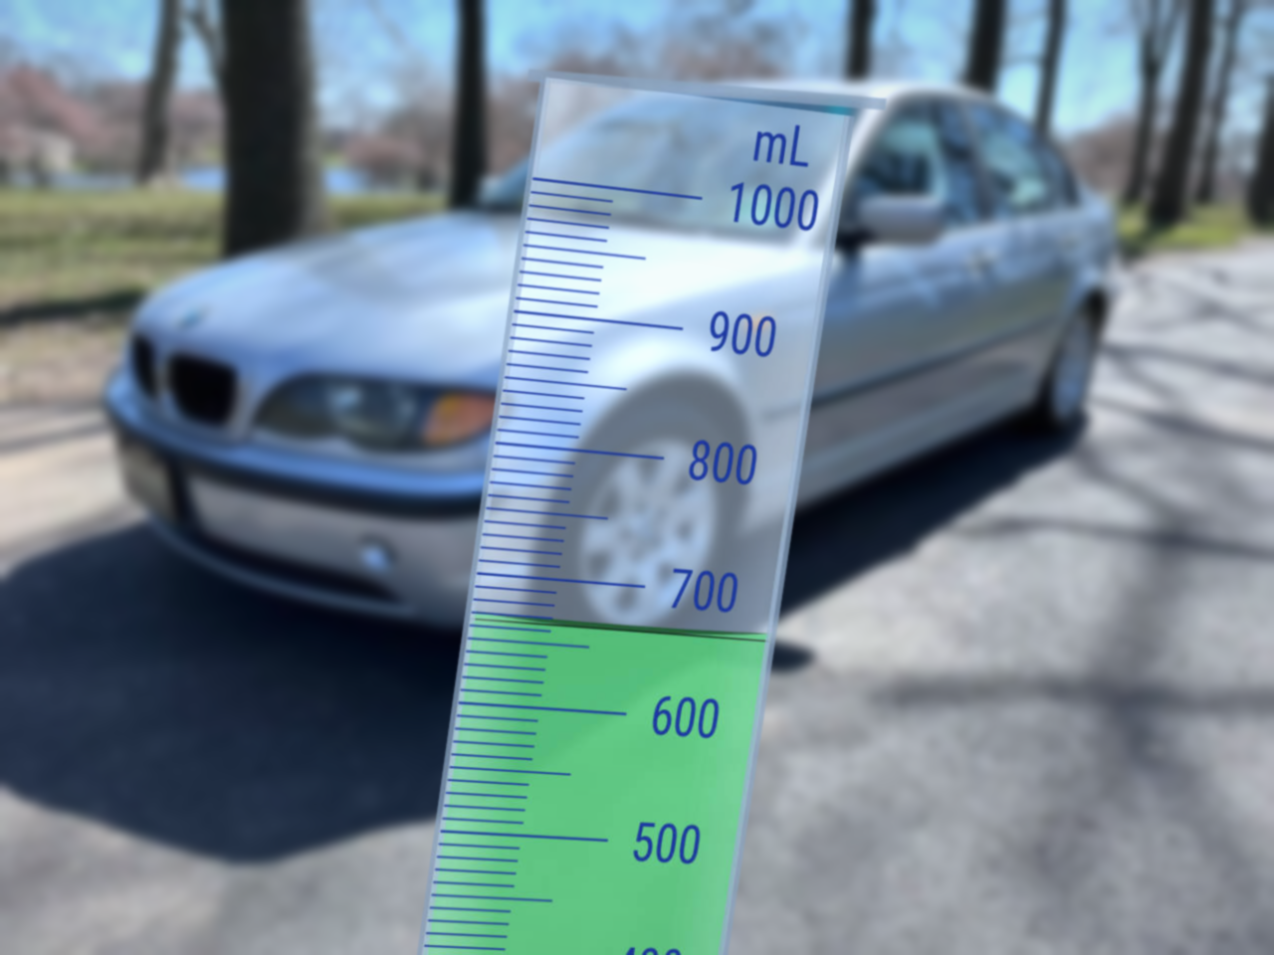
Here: 665 mL
